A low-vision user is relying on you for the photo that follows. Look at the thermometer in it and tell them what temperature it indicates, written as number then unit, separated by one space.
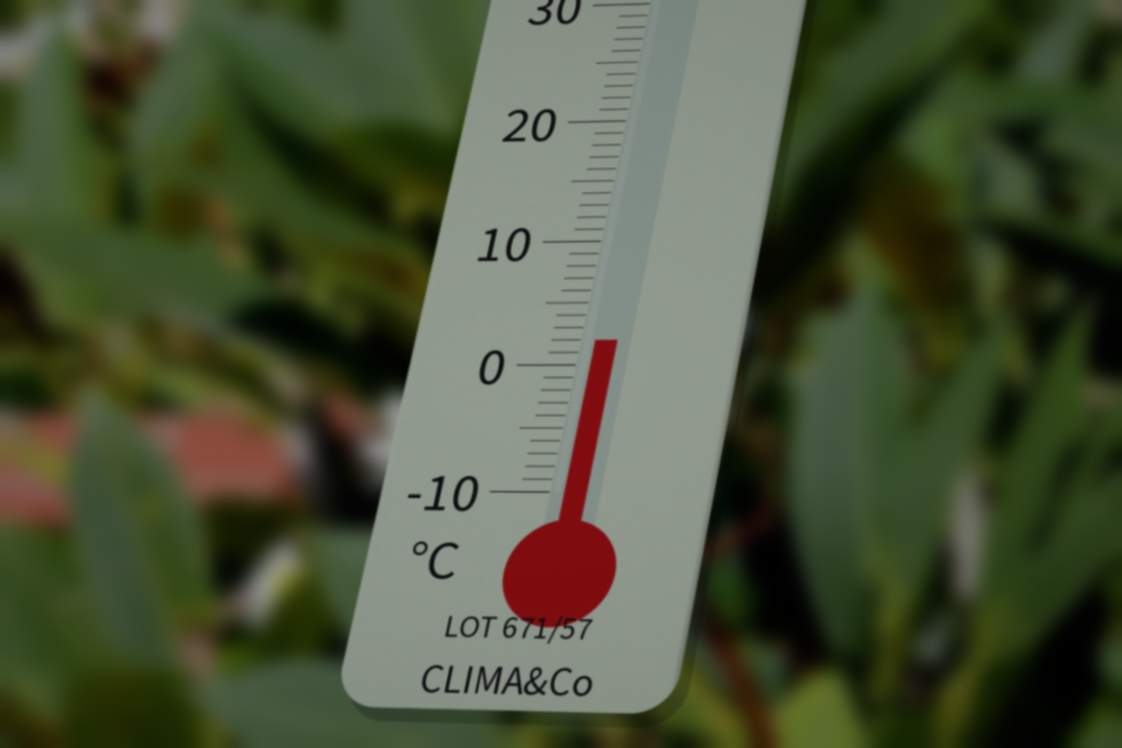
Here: 2 °C
